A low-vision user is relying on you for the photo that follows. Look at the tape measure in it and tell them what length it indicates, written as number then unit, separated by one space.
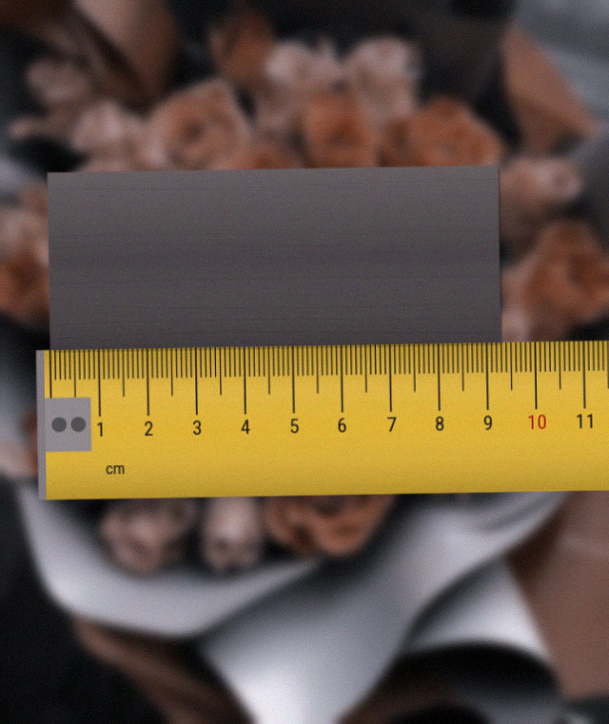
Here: 9.3 cm
